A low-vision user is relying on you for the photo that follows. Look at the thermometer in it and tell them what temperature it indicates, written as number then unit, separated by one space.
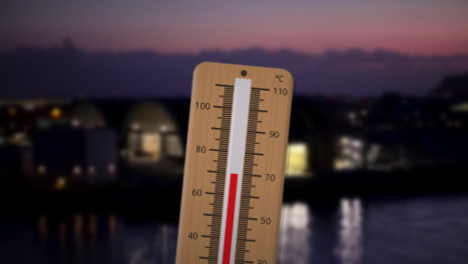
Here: 70 °C
